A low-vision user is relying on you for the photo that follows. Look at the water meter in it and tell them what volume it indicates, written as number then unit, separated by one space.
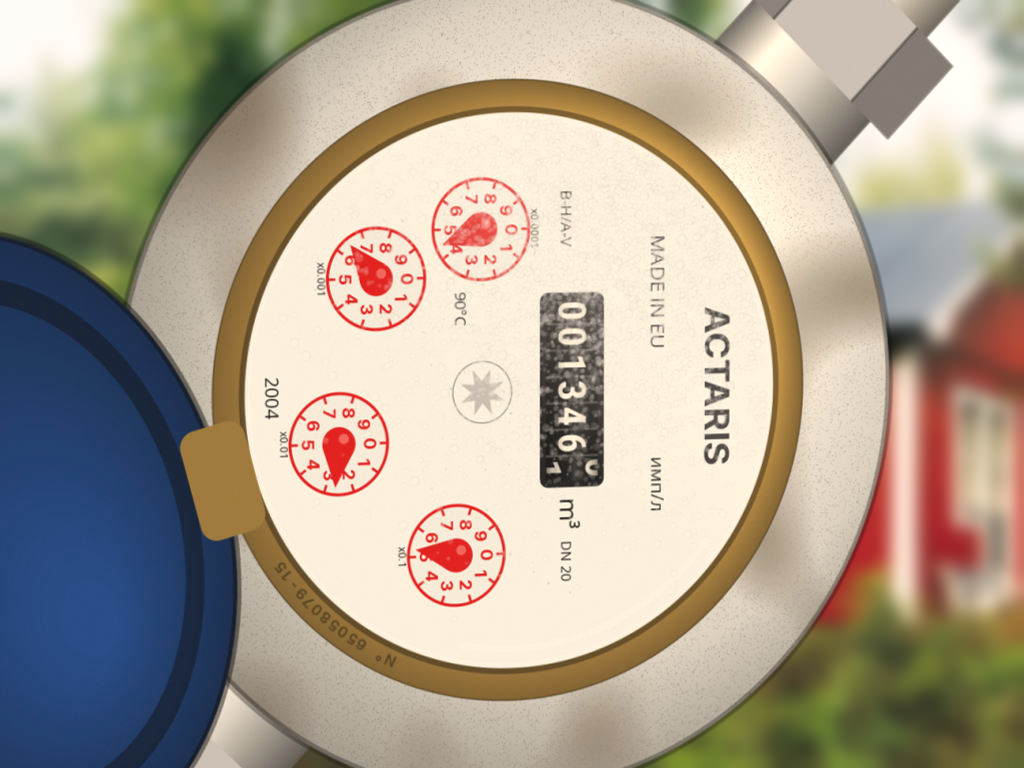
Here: 13460.5264 m³
